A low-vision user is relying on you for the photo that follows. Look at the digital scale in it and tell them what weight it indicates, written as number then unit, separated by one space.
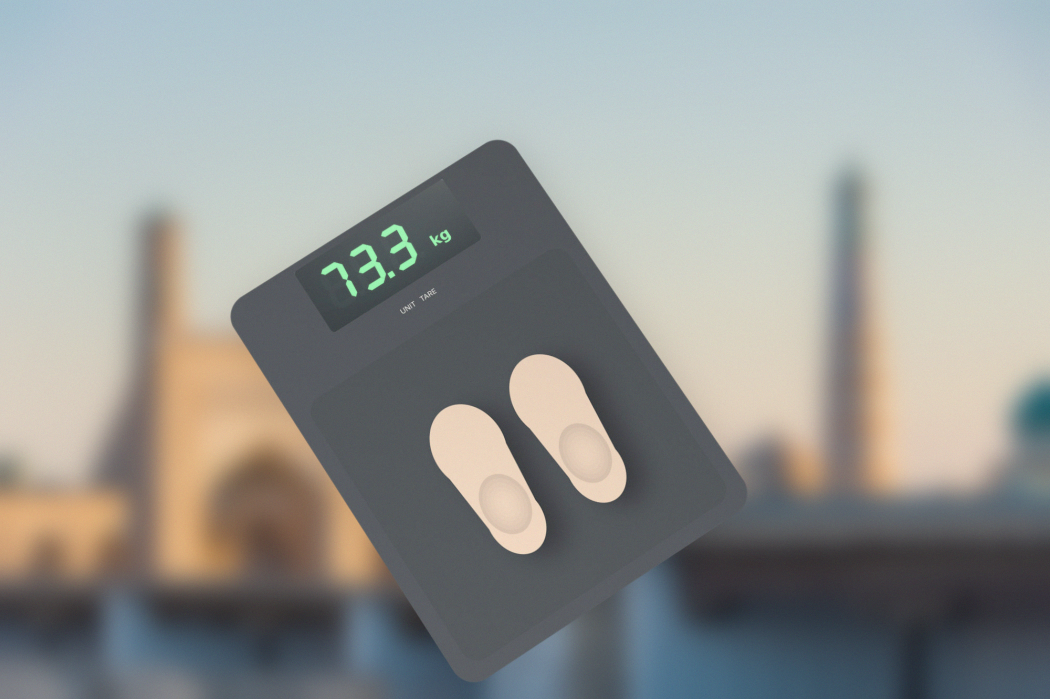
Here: 73.3 kg
